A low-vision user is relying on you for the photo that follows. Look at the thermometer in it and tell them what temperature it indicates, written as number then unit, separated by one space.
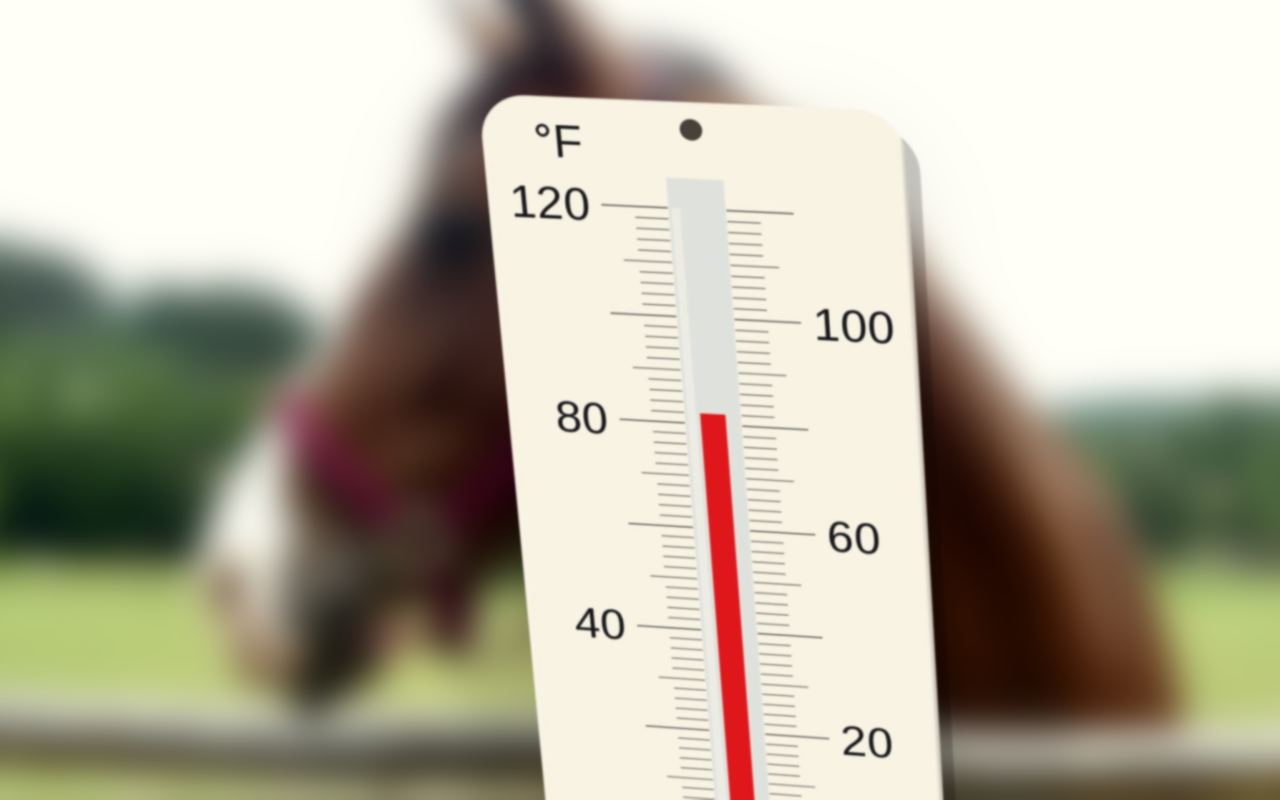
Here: 82 °F
